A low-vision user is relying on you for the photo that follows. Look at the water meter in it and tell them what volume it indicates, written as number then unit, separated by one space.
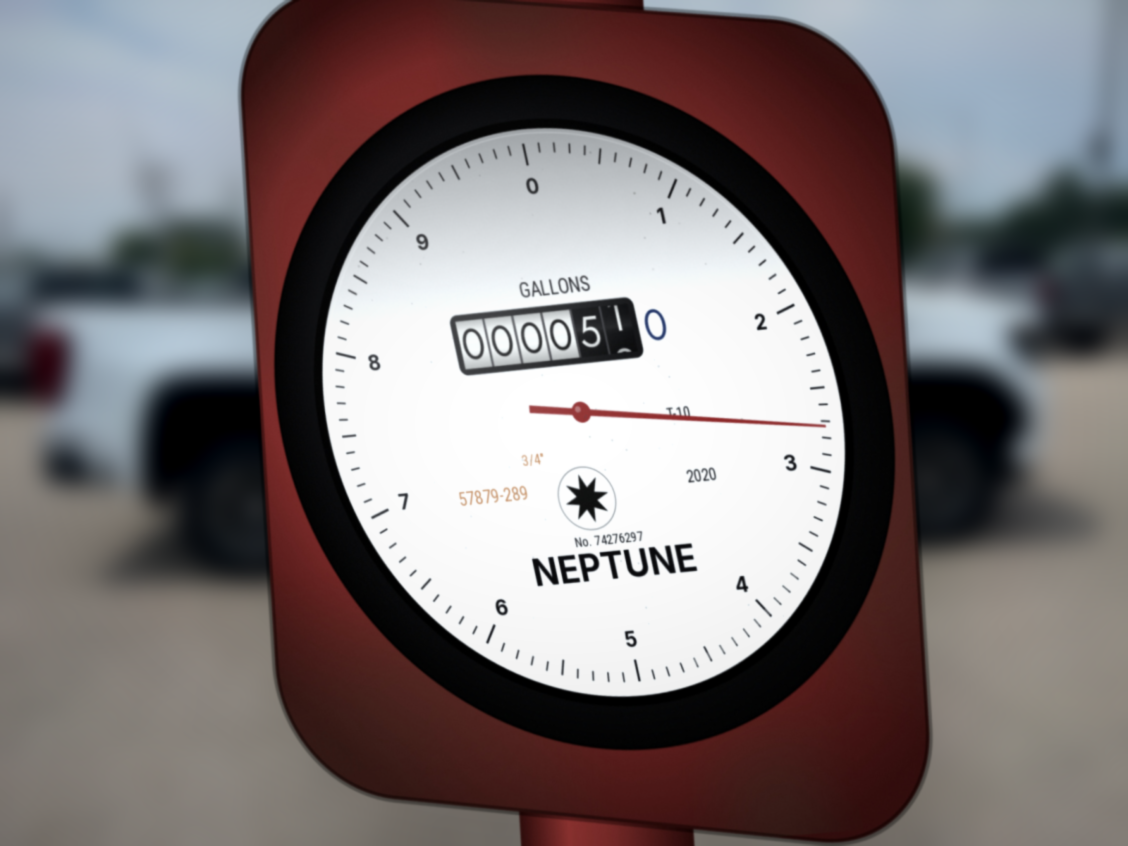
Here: 512.7 gal
